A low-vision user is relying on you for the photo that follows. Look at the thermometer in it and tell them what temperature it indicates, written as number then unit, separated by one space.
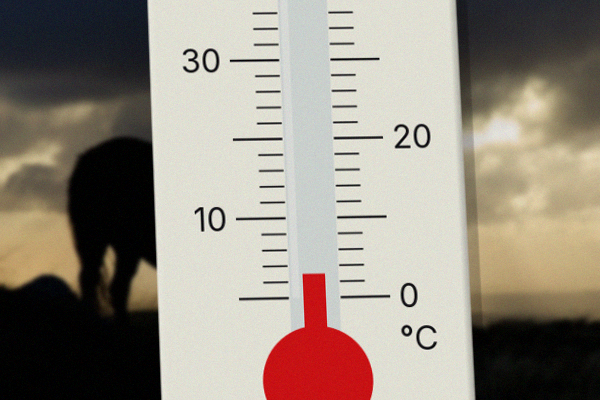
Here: 3 °C
